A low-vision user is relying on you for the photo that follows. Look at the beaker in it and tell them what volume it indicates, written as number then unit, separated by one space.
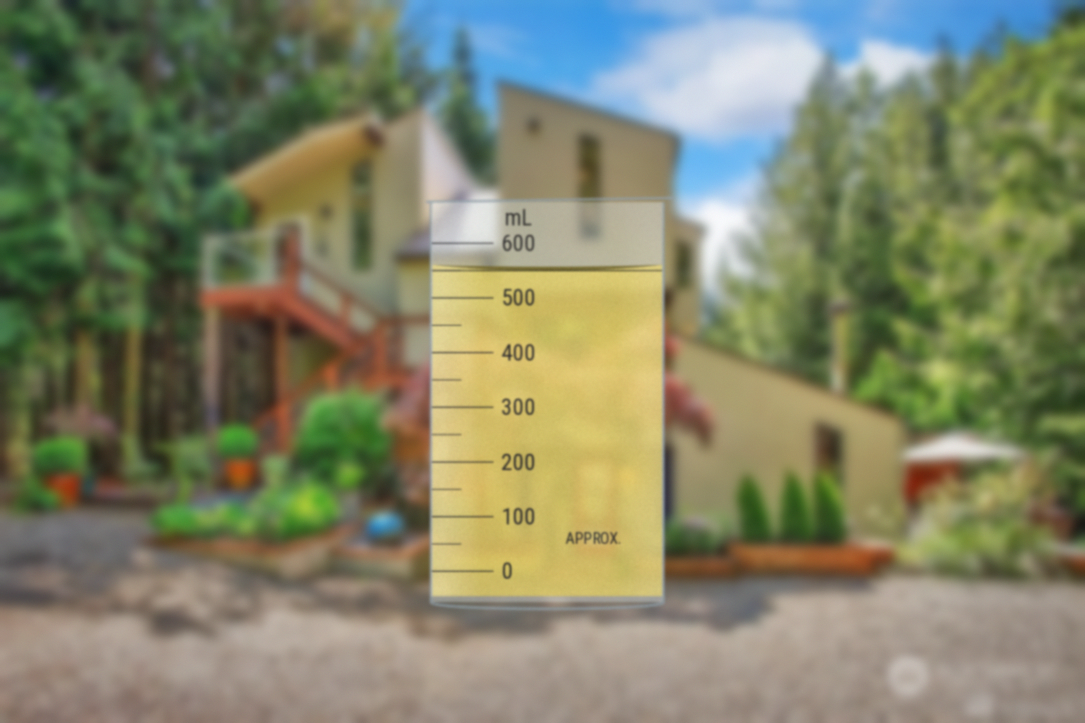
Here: 550 mL
